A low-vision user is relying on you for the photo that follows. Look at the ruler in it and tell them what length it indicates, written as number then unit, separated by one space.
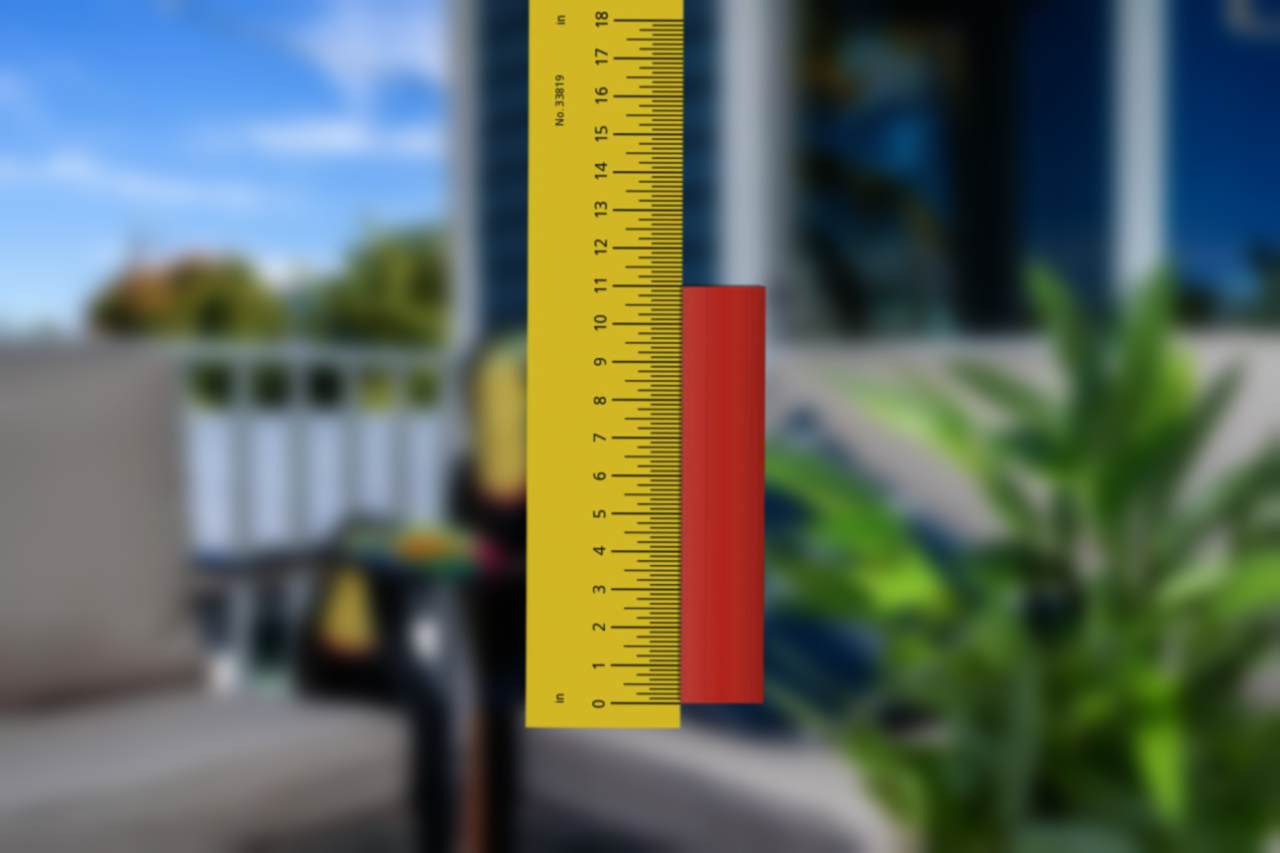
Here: 11 in
